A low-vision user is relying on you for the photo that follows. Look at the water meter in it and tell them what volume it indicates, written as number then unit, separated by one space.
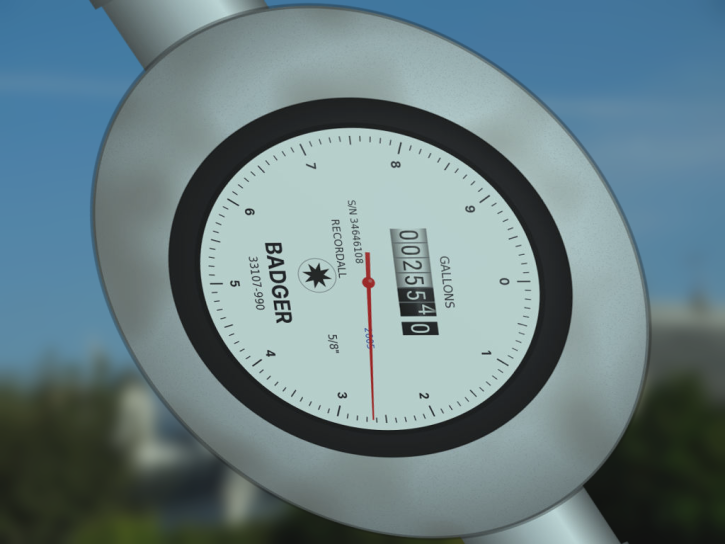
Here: 25542.6 gal
